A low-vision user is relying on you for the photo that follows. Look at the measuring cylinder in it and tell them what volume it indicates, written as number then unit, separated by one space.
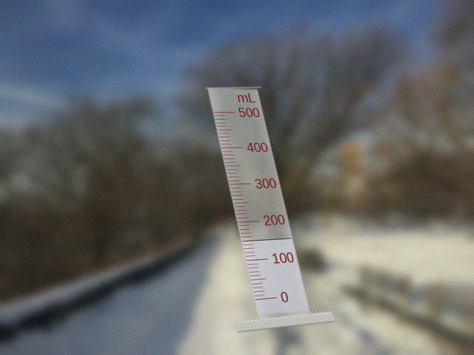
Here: 150 mL
